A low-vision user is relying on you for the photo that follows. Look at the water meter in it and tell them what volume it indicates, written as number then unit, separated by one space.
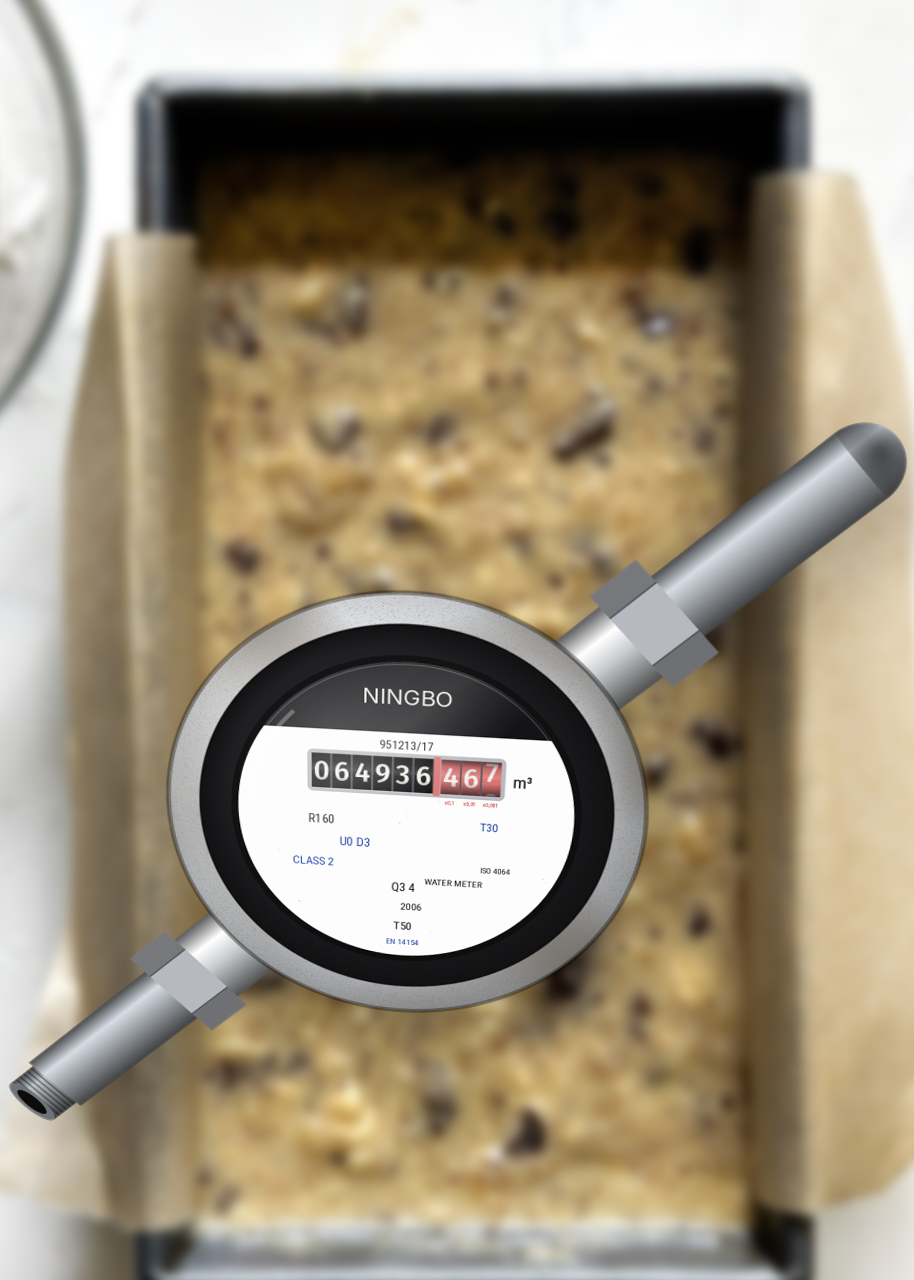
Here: 64936.467 m³
